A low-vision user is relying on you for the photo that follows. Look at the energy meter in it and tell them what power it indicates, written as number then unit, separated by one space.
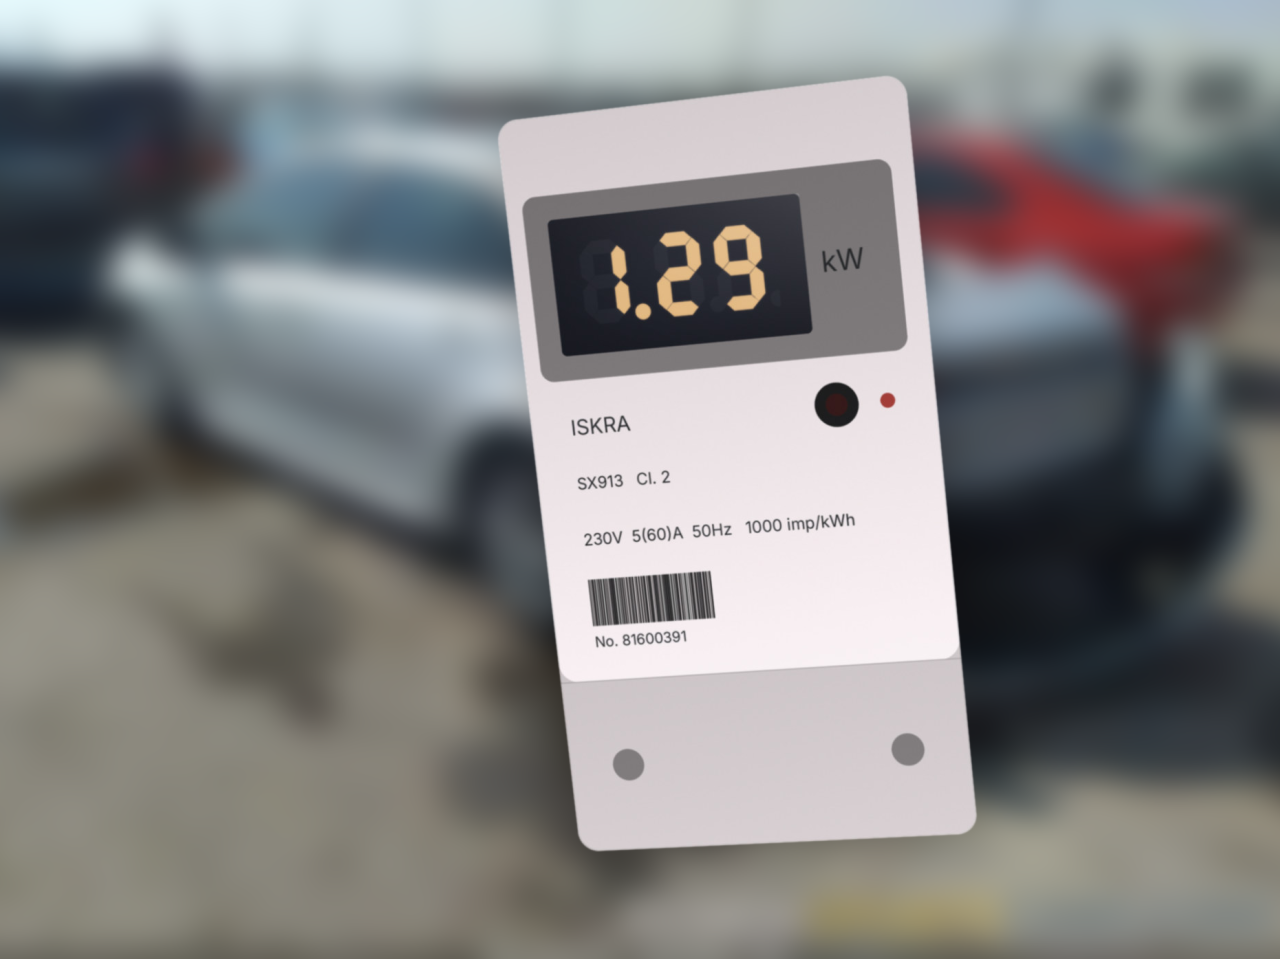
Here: 1.29 kW
